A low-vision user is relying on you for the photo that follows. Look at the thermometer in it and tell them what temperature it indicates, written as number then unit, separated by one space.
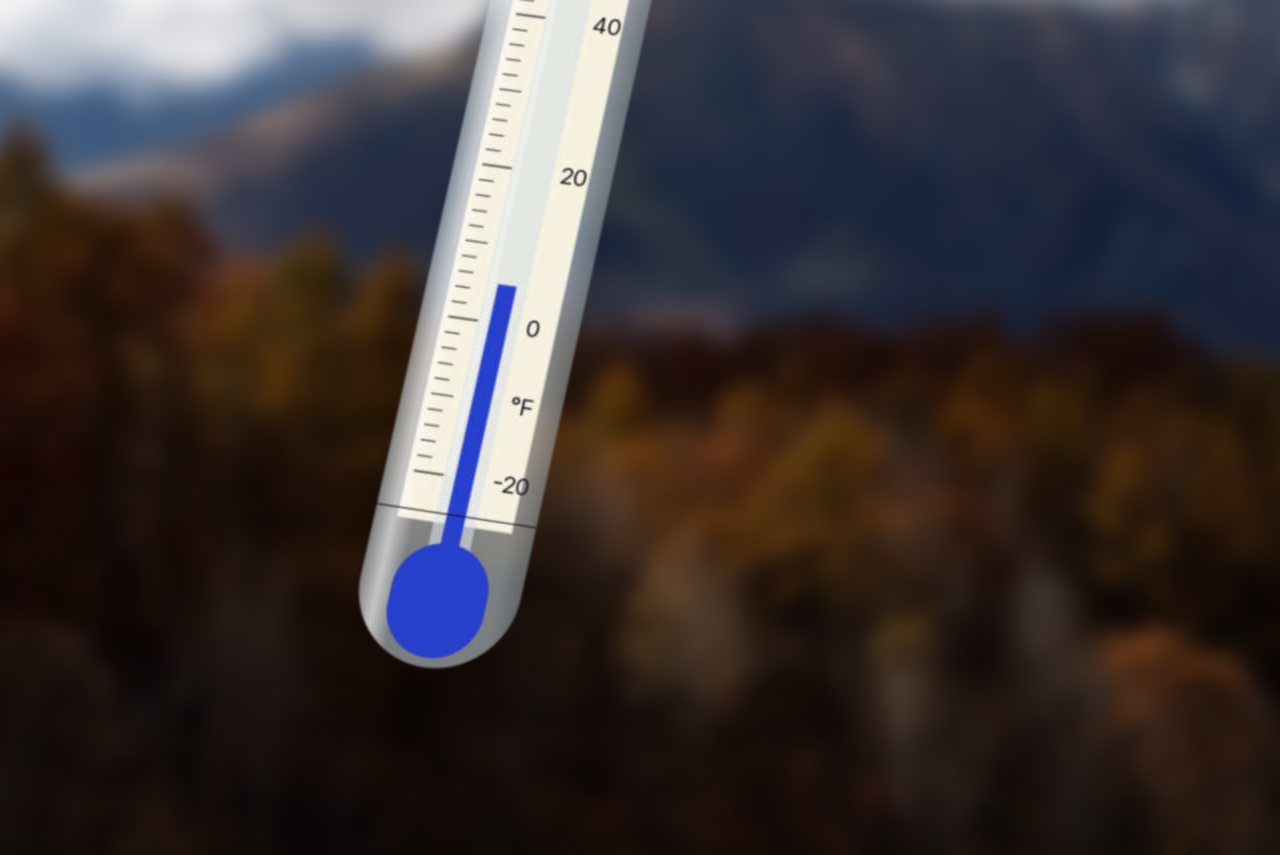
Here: 5 °F
